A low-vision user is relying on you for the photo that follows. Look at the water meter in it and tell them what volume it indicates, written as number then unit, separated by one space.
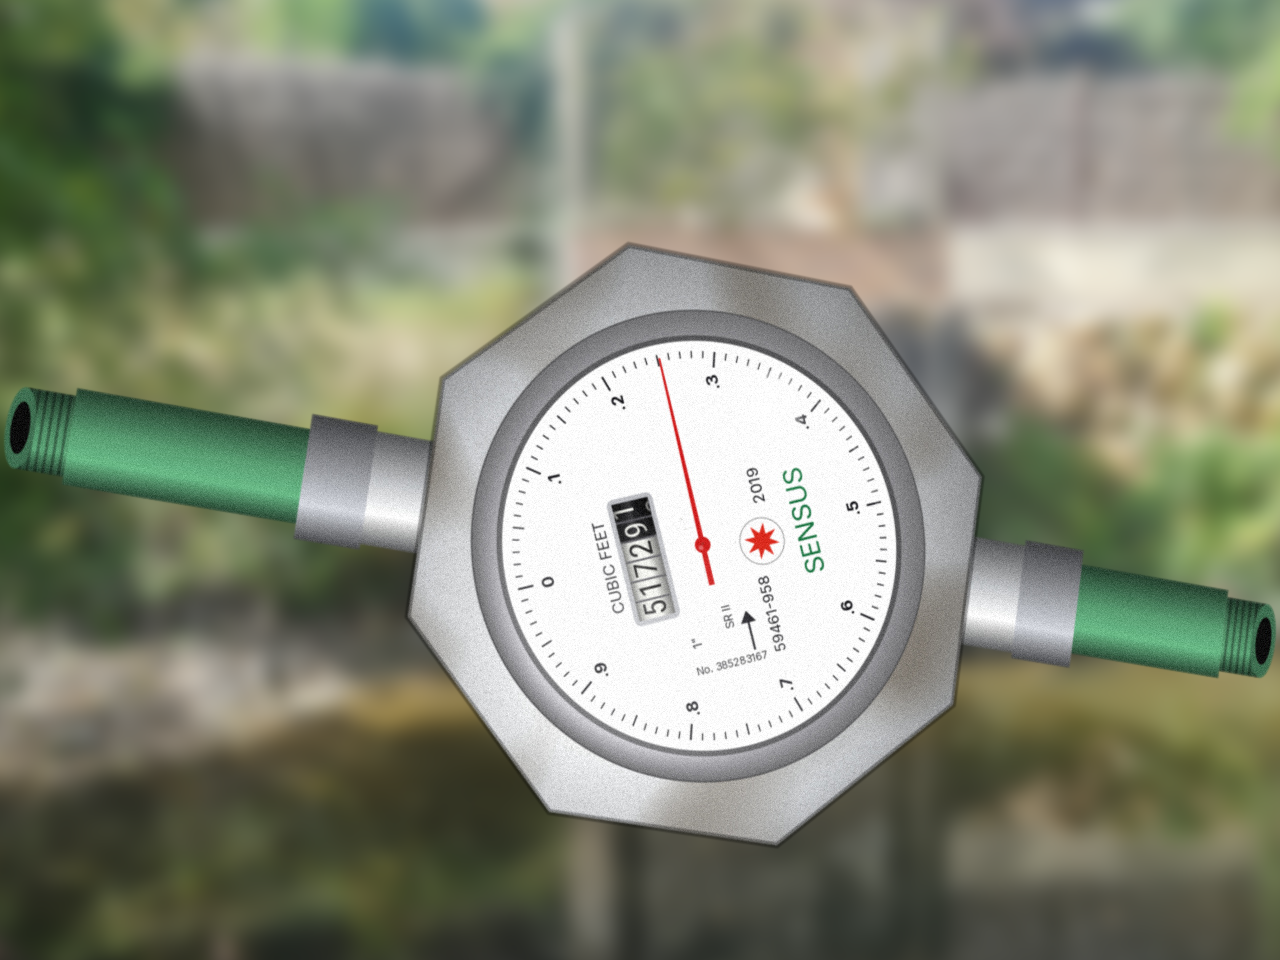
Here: 517291.25 ft³
